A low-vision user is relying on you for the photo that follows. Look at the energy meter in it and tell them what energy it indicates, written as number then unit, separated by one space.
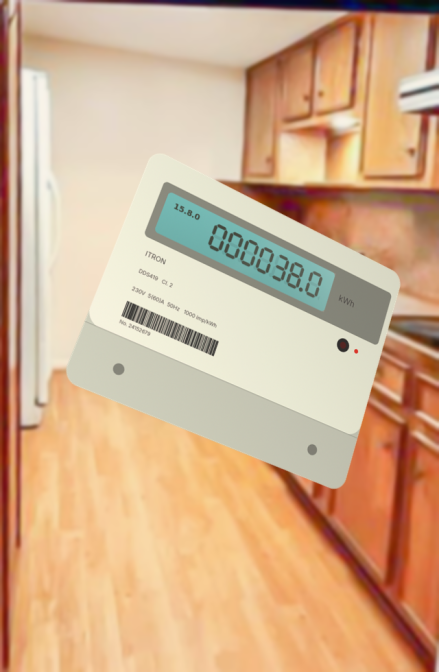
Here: 38.0 kWh
